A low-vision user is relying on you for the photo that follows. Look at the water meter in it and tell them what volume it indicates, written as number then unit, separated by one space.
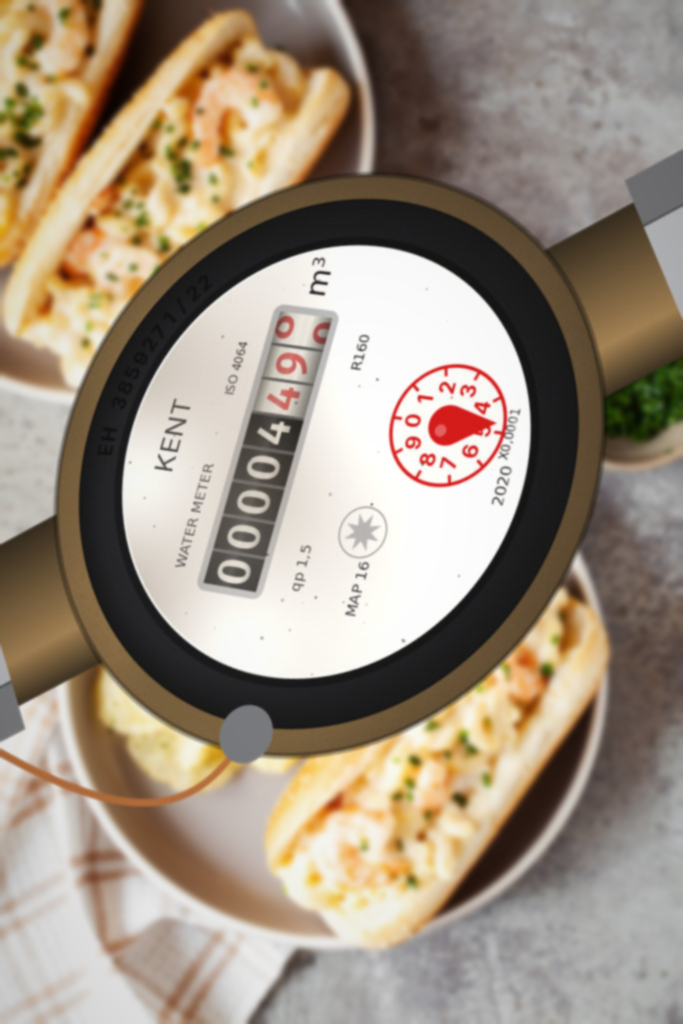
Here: 4.4984 m³
